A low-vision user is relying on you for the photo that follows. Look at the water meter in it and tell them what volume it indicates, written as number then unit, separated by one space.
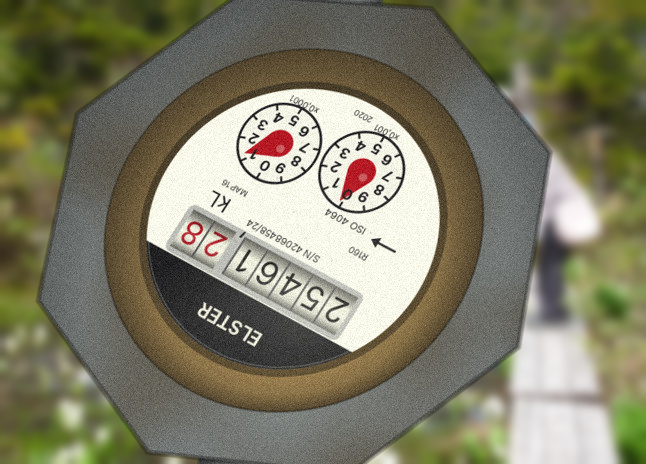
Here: 25461.2801 kL
